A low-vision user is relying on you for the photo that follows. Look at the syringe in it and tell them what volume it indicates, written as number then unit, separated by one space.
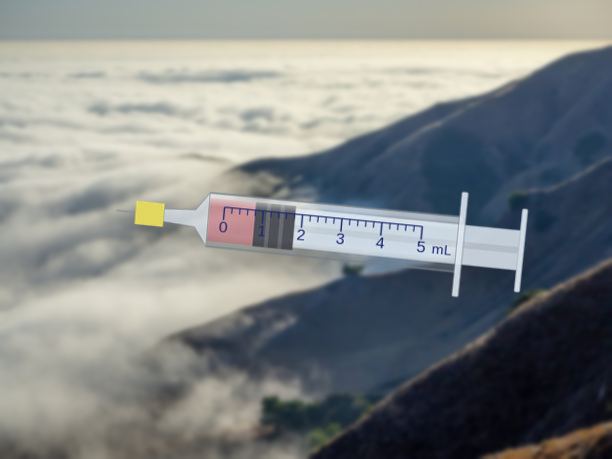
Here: 0.8 mL
